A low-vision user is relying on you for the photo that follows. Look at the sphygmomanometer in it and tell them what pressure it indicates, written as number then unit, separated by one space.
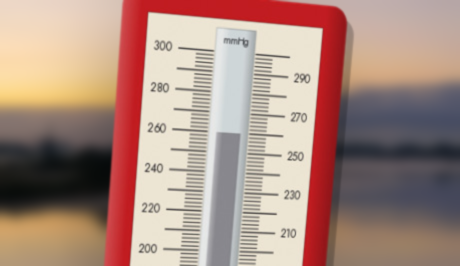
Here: 260 mmHg
